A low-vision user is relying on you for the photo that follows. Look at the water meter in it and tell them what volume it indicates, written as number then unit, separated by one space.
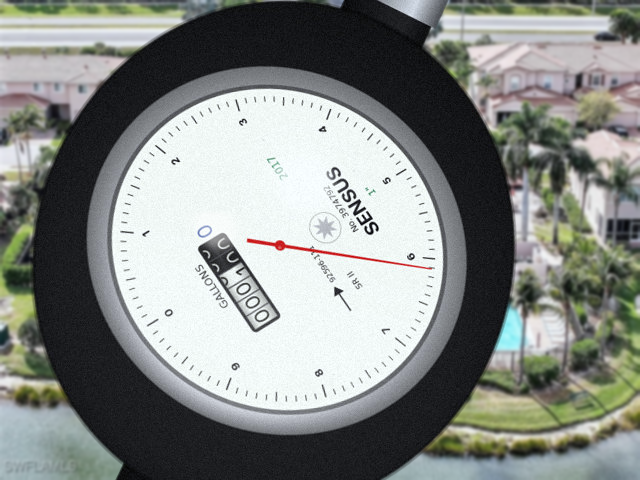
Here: 996.1 gal
